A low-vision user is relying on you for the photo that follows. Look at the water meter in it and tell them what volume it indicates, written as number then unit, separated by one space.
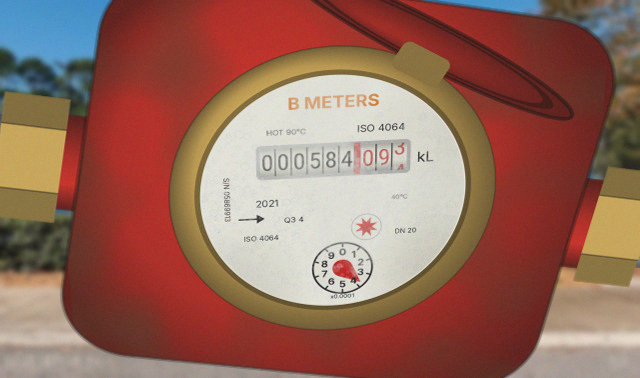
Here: 584.0933 kL
